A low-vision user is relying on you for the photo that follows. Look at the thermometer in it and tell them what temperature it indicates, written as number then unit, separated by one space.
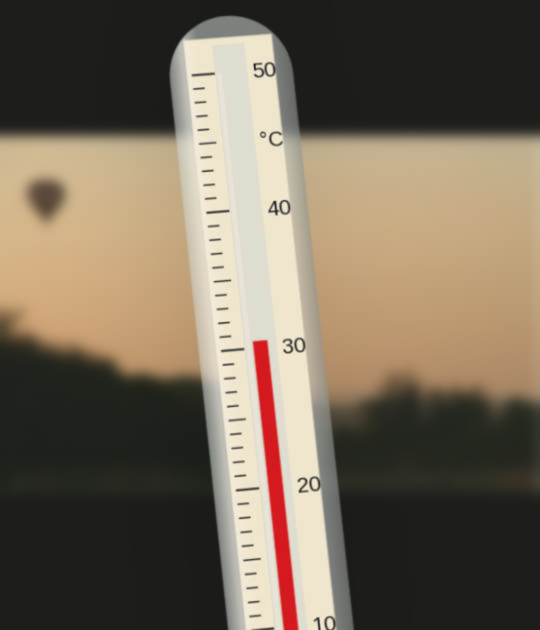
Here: 30.5 °C
